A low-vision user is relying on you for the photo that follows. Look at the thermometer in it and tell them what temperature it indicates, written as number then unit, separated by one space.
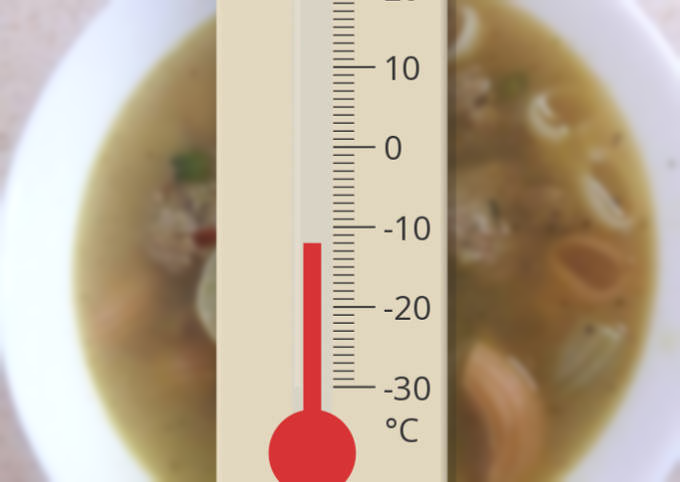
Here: -12 °C
